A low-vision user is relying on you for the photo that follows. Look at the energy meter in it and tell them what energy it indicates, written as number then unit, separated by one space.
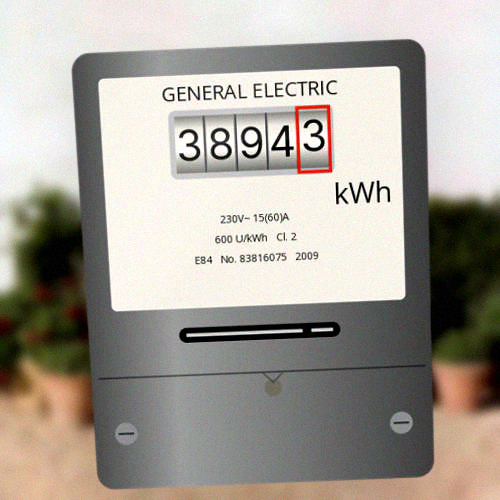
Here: 3894.3 kWh
